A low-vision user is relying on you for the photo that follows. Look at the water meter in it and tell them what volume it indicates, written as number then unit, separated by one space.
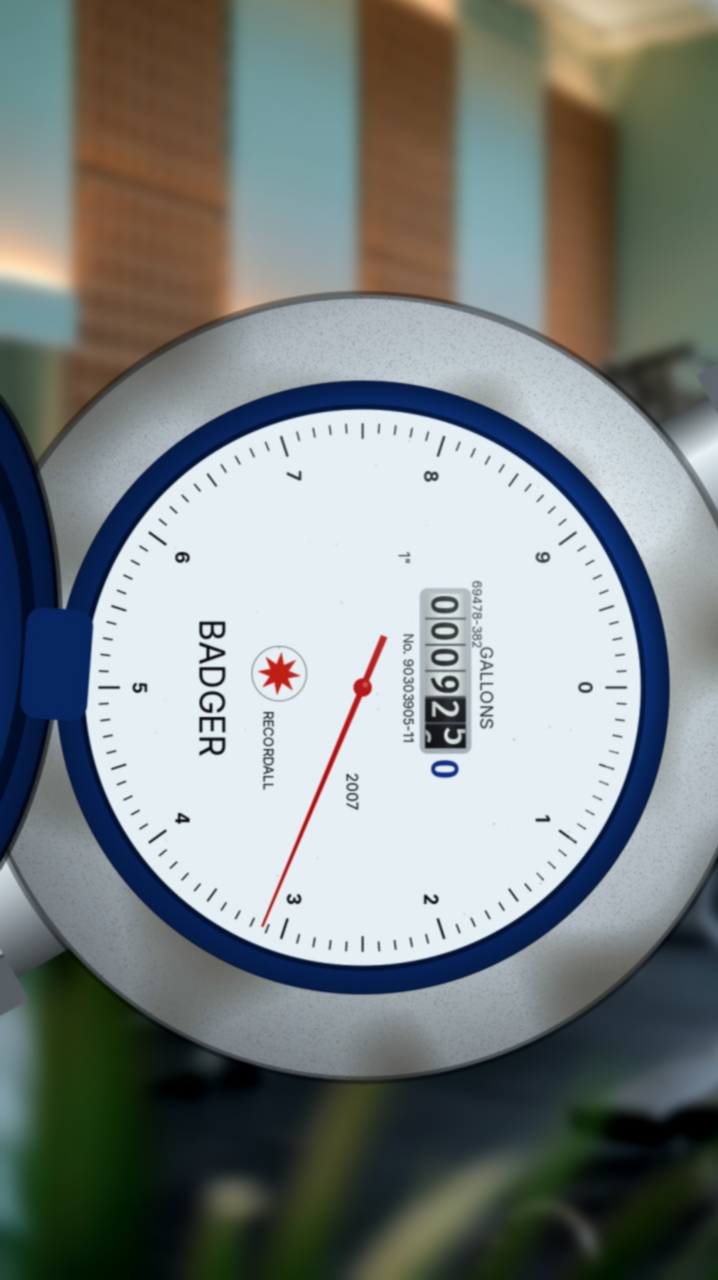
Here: 9253.1 gal
